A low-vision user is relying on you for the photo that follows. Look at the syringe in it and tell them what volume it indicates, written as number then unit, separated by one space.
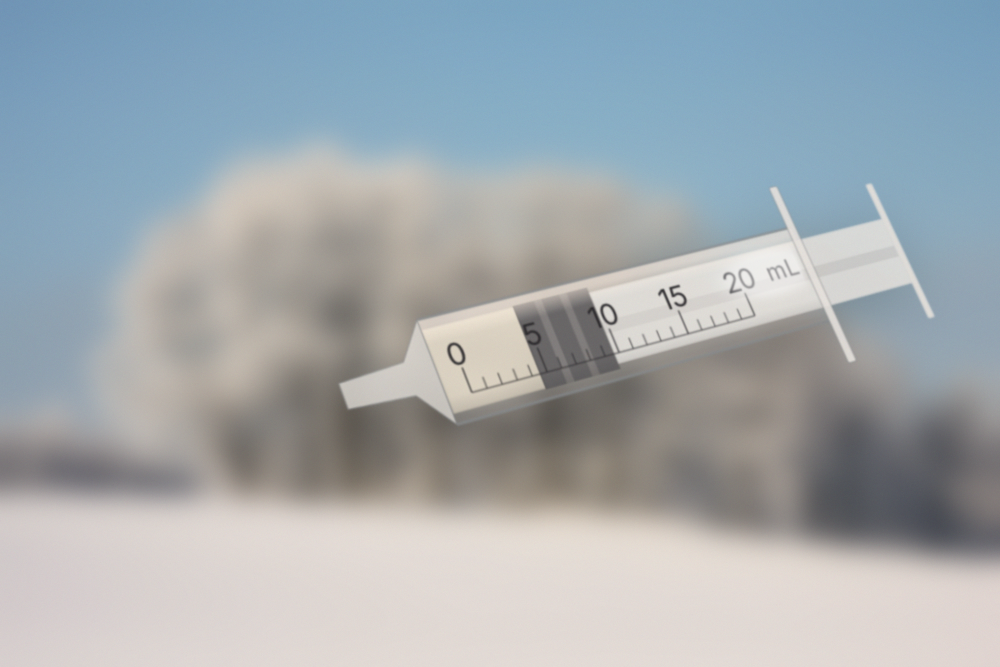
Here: 4.5 mL
